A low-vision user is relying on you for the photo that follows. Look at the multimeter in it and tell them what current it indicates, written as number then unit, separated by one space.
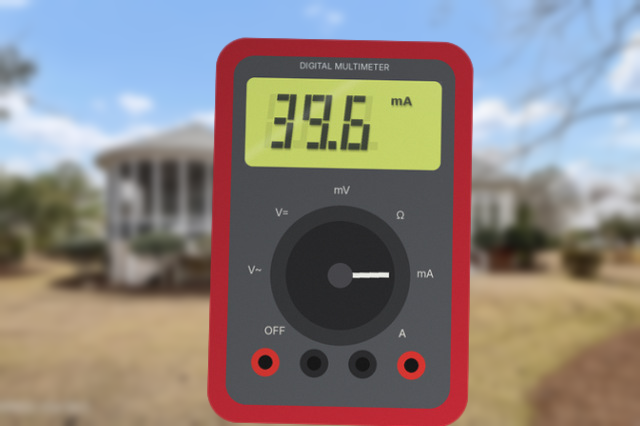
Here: 39.6 mA
